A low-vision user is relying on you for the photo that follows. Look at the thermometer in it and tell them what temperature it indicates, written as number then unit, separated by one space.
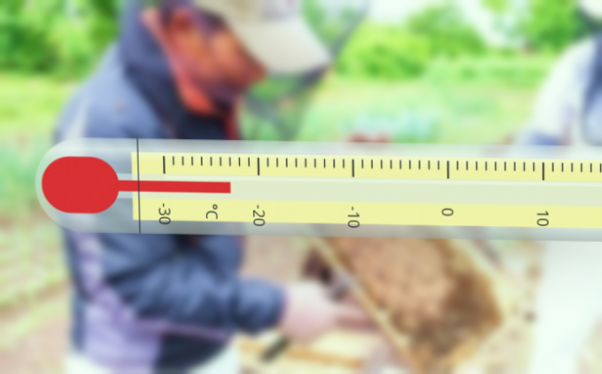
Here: -23 °C
